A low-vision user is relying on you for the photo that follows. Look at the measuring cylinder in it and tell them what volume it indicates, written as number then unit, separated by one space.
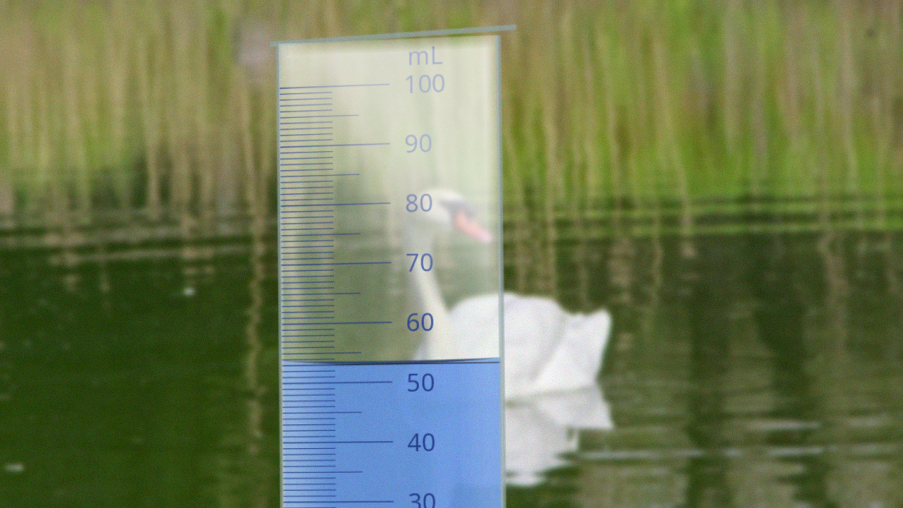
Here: 53 mL
